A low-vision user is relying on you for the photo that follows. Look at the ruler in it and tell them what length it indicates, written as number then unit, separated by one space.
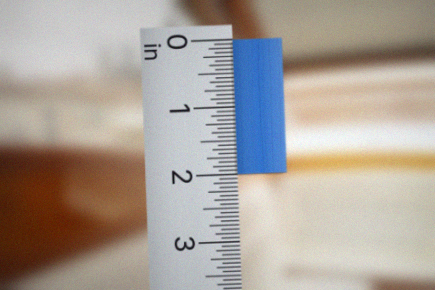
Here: 2 in
